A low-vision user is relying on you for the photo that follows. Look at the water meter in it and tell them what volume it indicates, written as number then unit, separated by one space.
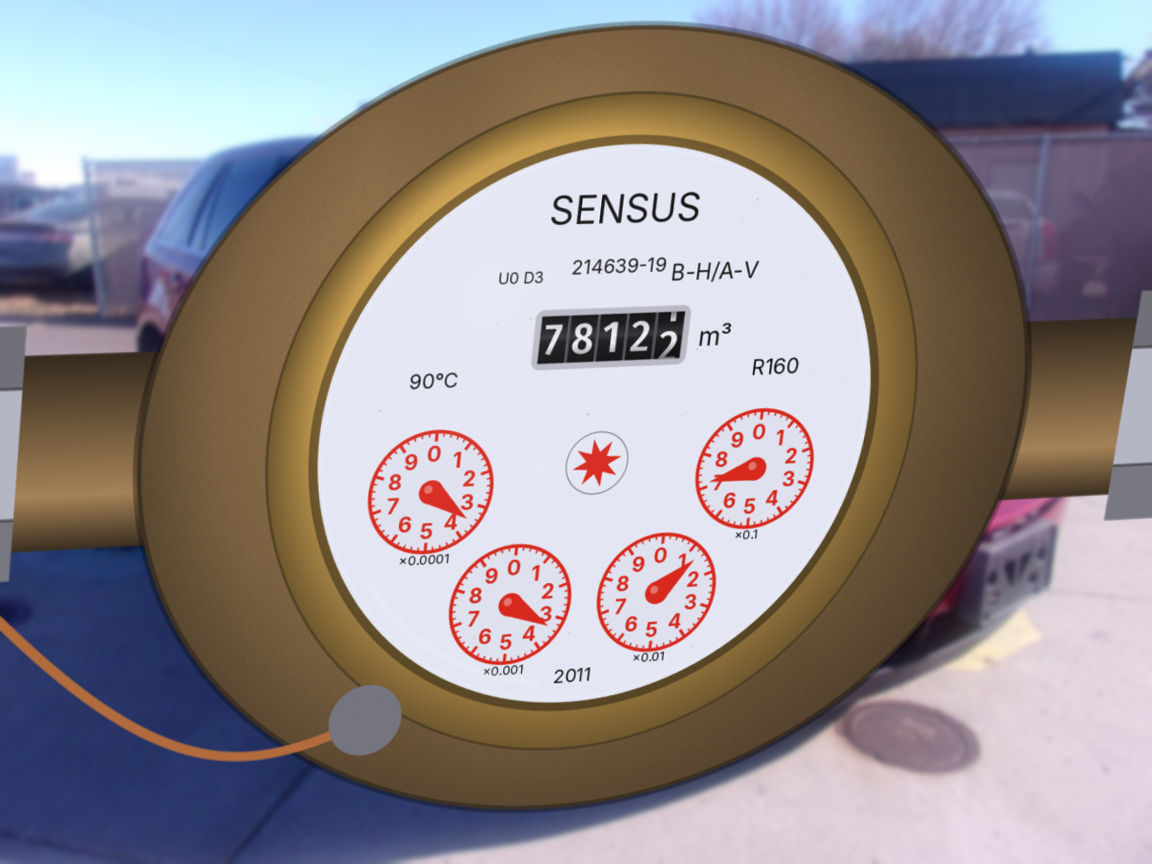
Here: 78121.7133 m³
